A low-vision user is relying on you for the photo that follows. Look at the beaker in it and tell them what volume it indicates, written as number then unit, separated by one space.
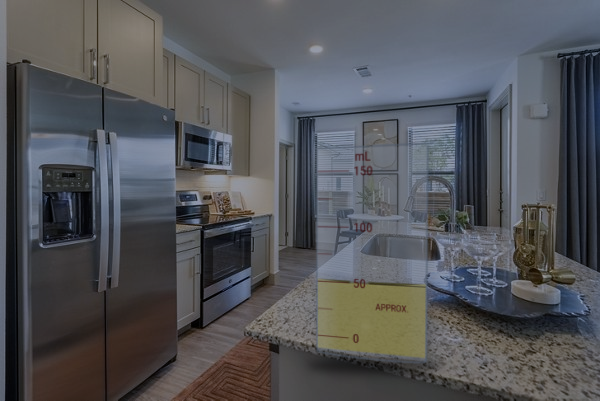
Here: 50 mL
